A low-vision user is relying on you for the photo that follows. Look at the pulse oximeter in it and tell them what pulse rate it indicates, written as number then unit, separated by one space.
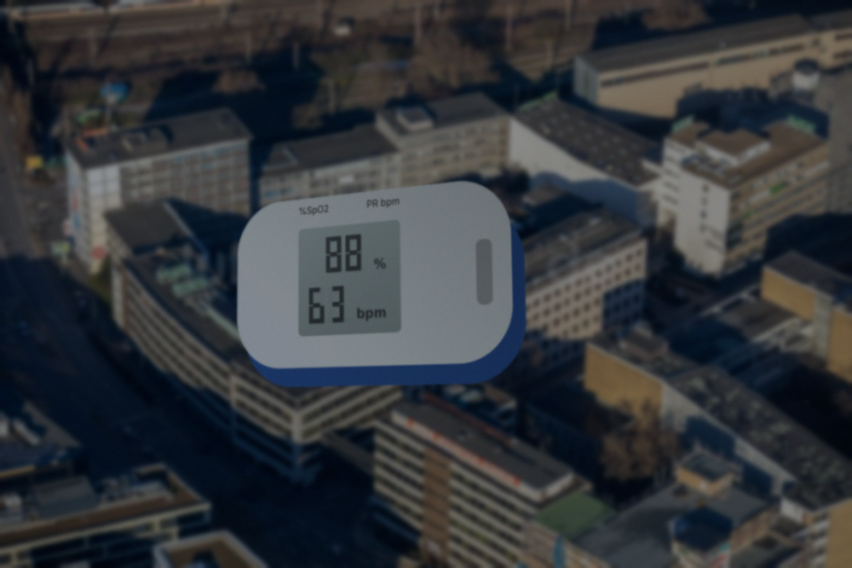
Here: 63 bpm
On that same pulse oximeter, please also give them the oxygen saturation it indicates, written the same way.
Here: 88 %
